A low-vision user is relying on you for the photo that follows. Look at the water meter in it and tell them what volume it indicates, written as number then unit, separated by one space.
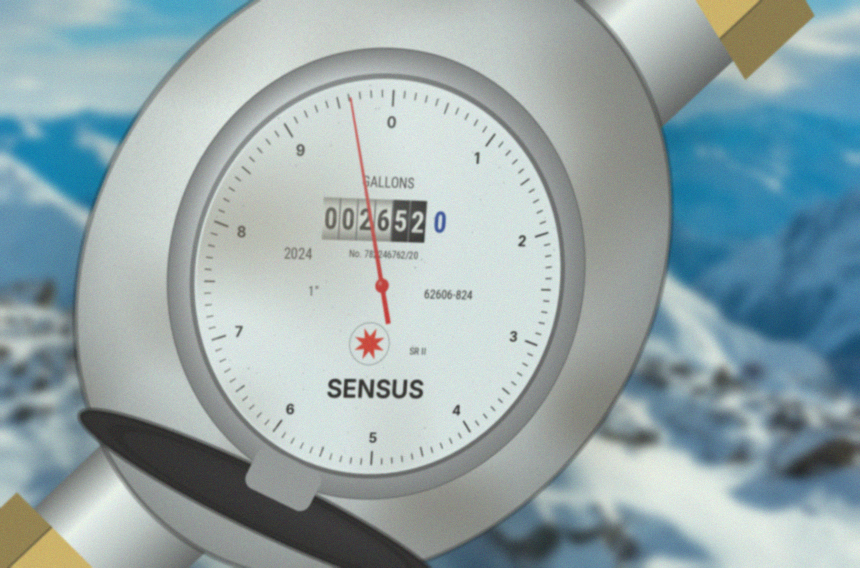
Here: 26519.6 gal
